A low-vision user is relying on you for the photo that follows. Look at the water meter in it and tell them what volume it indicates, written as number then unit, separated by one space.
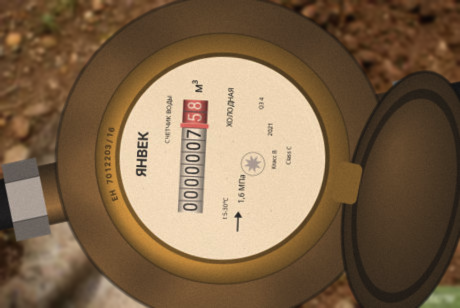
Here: 7.58 m³
